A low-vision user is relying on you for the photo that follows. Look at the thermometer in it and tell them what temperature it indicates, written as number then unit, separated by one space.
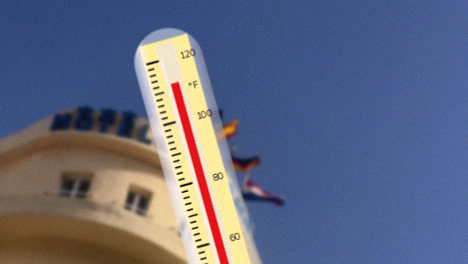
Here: 112 °F
